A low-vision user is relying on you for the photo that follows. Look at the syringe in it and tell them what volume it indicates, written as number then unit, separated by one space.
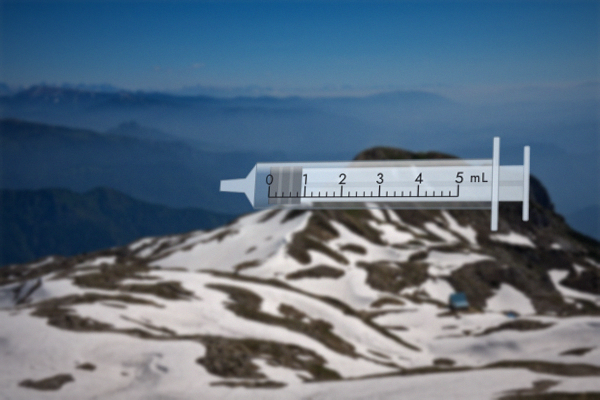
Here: 0 mL
